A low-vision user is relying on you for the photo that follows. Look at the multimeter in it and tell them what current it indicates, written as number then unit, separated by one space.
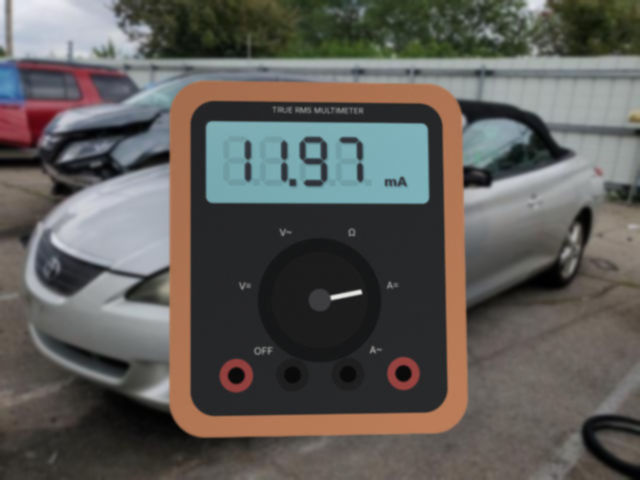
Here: 11.97 mA
